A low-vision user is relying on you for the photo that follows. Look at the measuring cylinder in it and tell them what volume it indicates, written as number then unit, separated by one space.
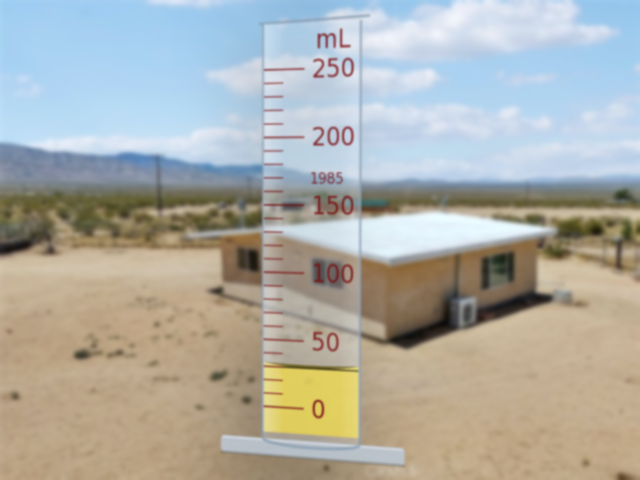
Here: 30 mL
